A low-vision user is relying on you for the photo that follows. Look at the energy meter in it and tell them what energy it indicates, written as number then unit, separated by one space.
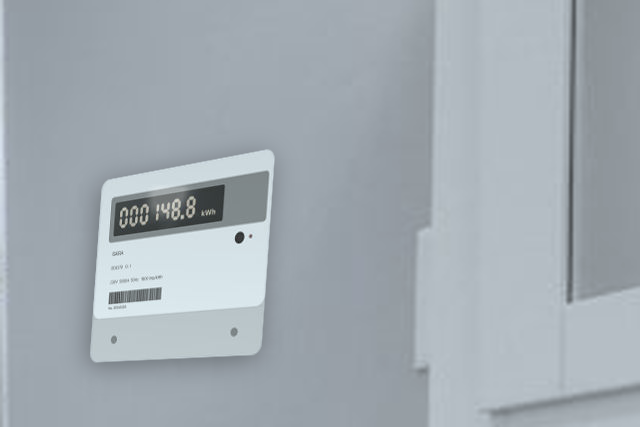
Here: 148.8 kWh
